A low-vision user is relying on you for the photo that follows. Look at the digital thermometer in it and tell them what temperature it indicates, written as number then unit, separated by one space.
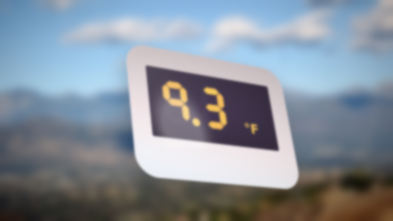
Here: 9.3 °F
